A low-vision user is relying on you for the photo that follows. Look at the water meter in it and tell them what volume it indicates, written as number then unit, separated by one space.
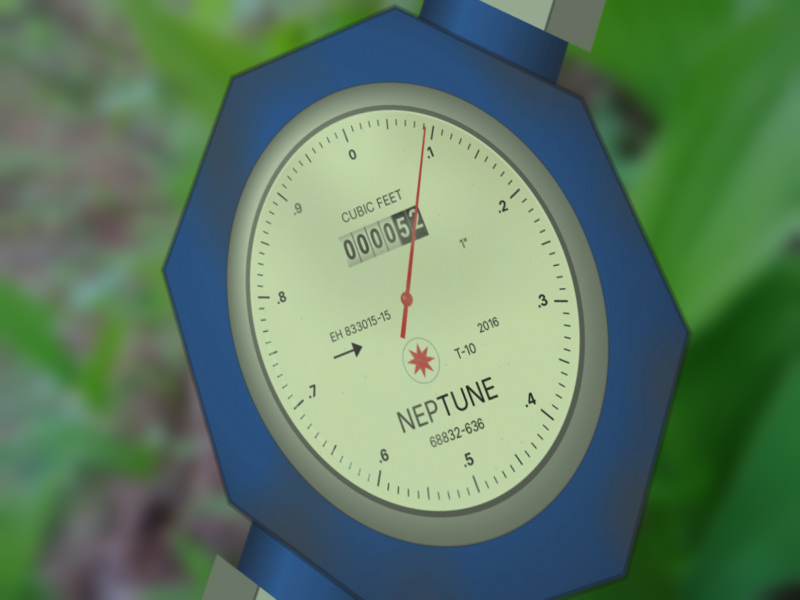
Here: 52.09 ft³
